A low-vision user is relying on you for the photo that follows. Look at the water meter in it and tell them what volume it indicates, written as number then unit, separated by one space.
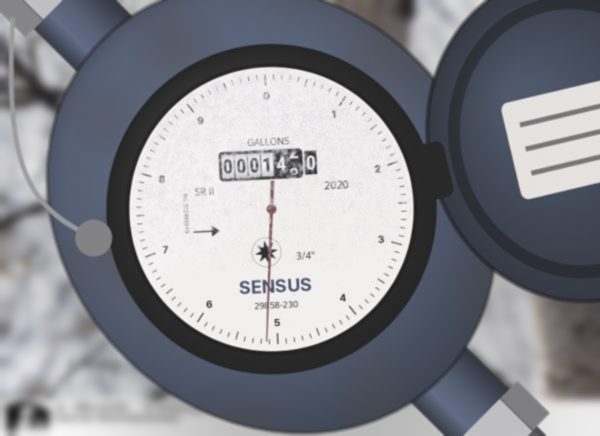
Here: 1425.1 gal
